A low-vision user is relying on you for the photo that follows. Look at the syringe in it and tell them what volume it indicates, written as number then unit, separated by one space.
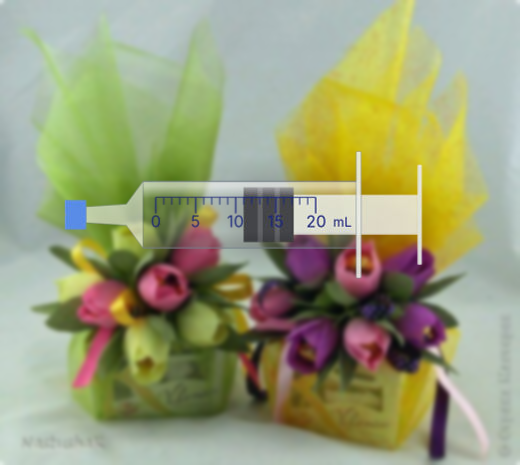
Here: 11 mL
